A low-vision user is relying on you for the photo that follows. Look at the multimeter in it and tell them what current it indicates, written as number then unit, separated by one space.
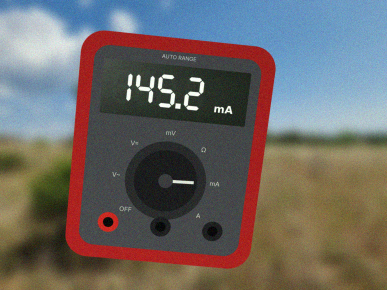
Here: 145.2 mA
